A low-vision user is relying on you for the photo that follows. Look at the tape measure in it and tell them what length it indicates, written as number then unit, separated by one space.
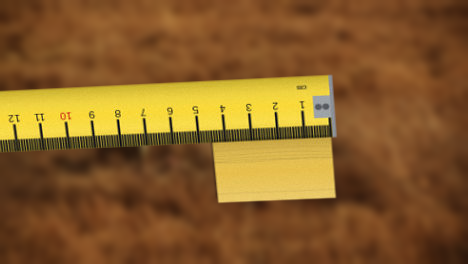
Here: 4.5 cm
